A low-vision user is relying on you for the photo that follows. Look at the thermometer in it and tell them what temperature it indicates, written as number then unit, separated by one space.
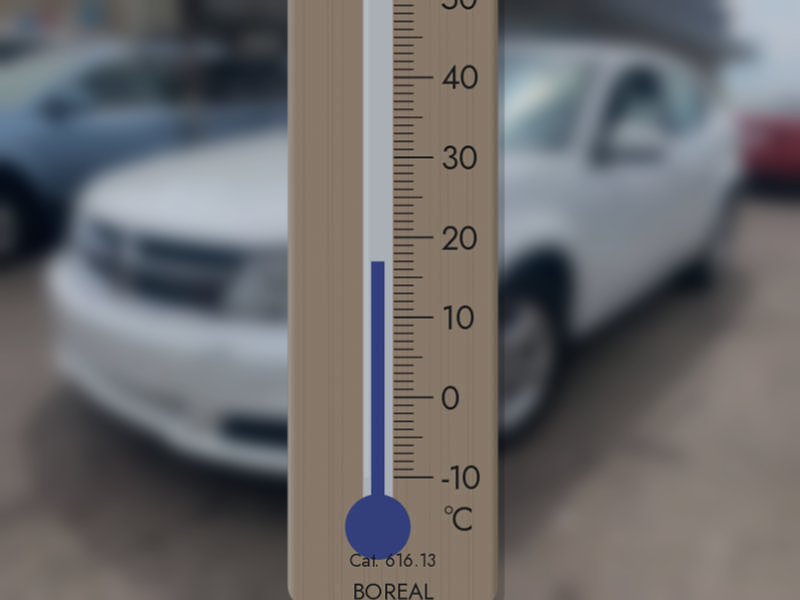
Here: 17 °C
